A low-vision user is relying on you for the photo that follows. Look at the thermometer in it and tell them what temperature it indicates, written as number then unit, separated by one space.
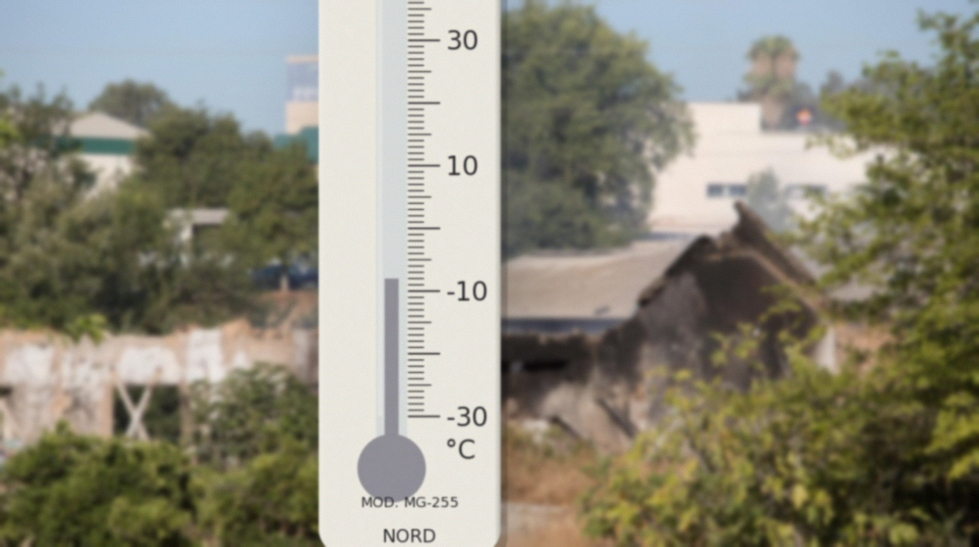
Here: -8 °C
